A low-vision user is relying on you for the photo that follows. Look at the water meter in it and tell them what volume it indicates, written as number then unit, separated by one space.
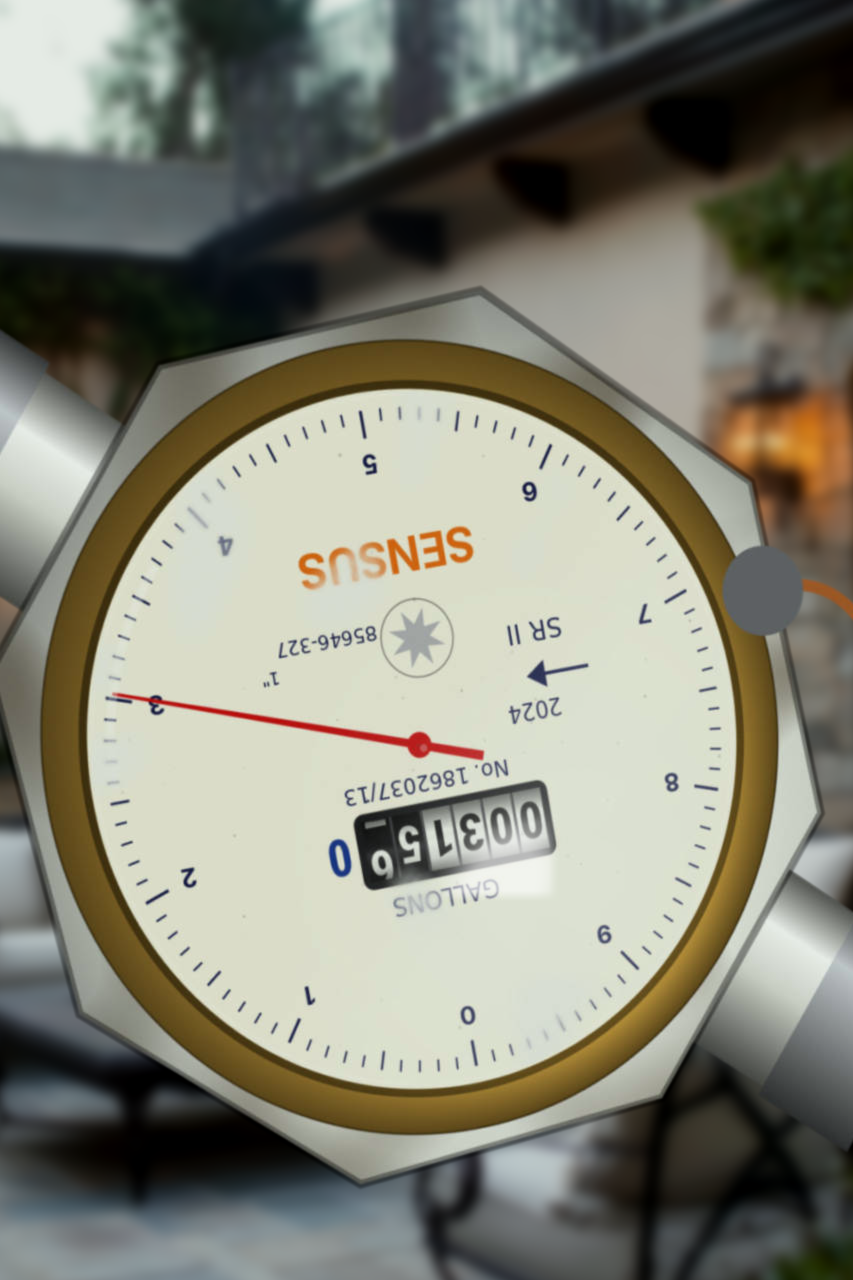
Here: 31563.0 gal
